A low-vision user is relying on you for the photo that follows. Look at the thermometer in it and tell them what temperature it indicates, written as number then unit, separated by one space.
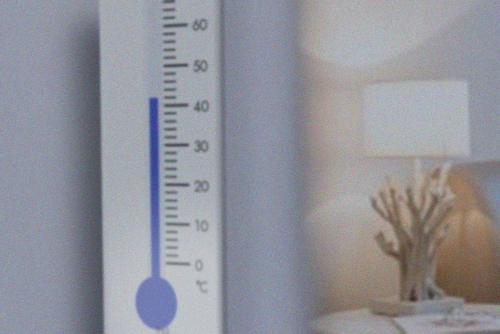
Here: 42 °C
